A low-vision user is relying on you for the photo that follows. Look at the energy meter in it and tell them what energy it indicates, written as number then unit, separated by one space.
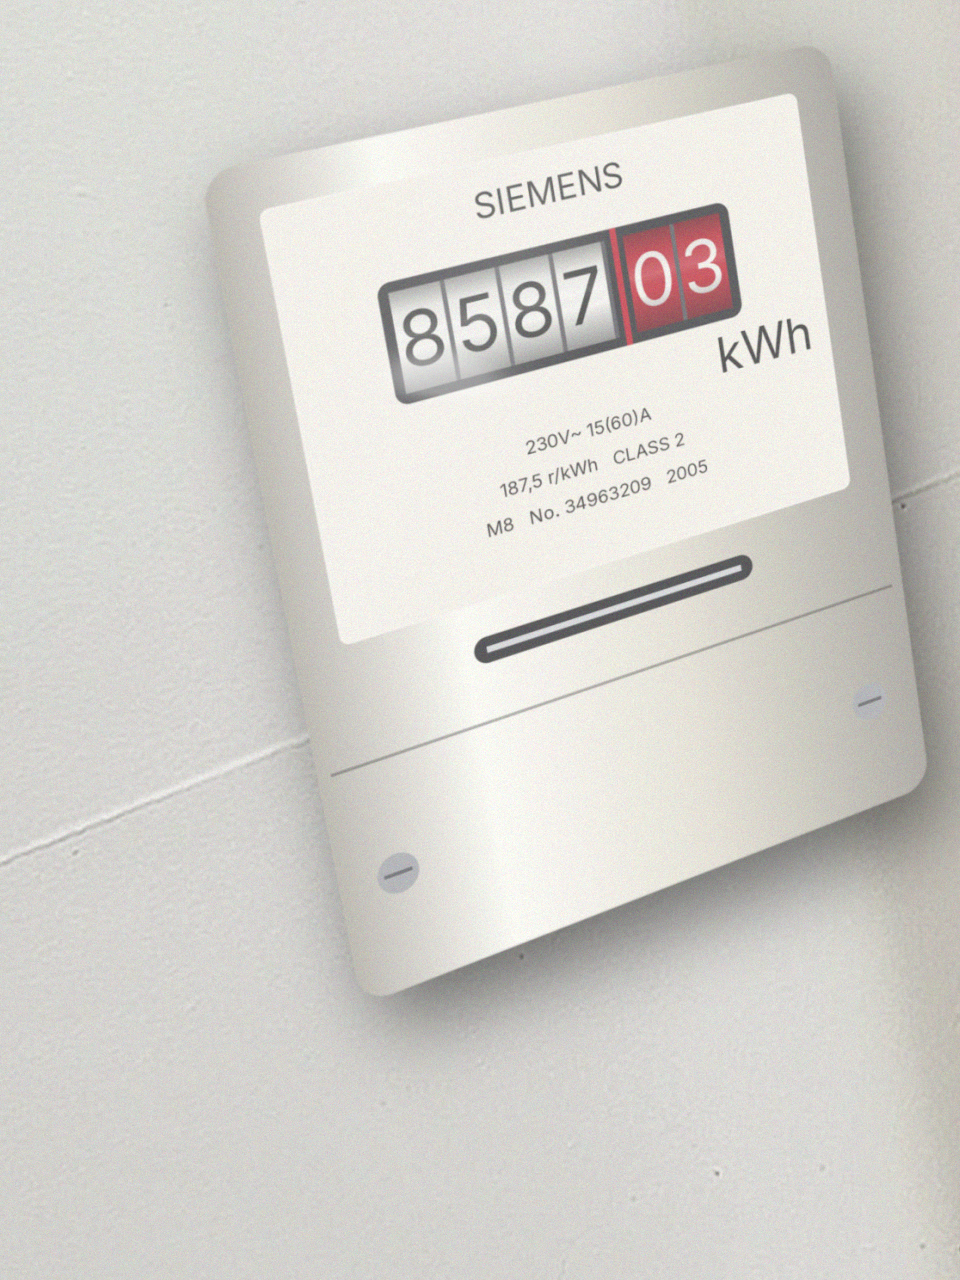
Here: 8587.03 kWh
